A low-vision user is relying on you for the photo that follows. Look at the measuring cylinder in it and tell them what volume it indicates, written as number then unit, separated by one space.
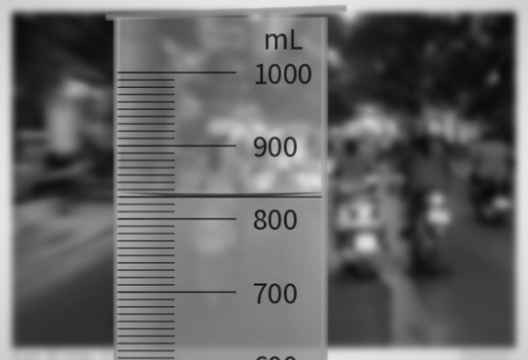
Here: 830 mL
